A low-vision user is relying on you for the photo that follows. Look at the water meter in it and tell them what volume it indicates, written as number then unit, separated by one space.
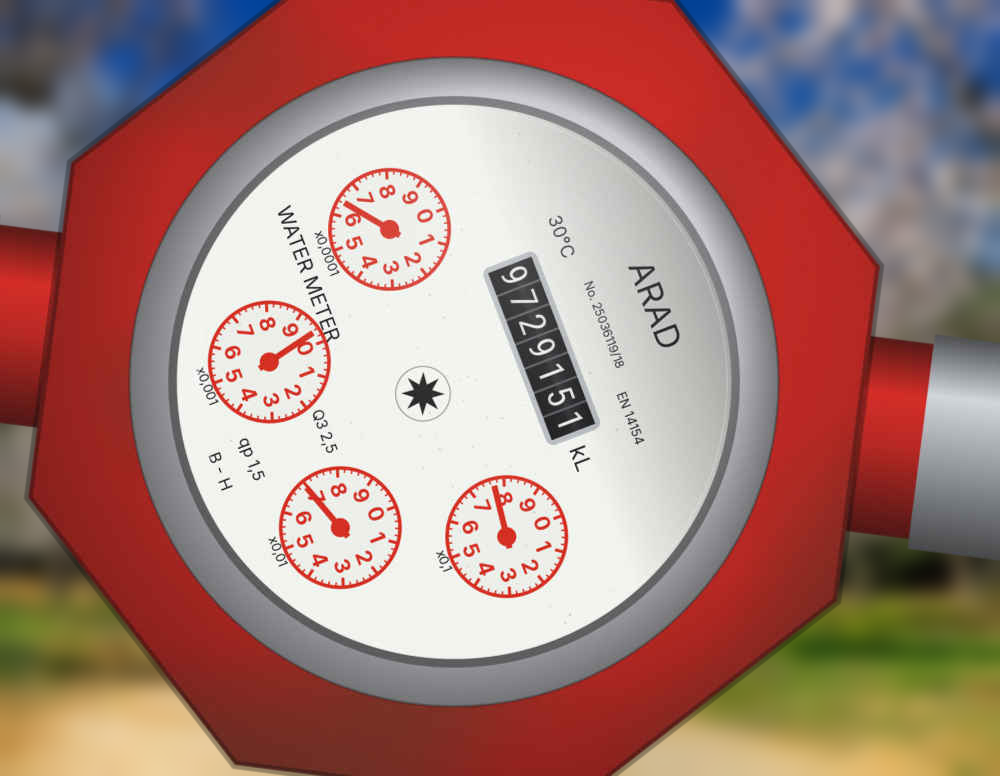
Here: 9729151.7696 kL
